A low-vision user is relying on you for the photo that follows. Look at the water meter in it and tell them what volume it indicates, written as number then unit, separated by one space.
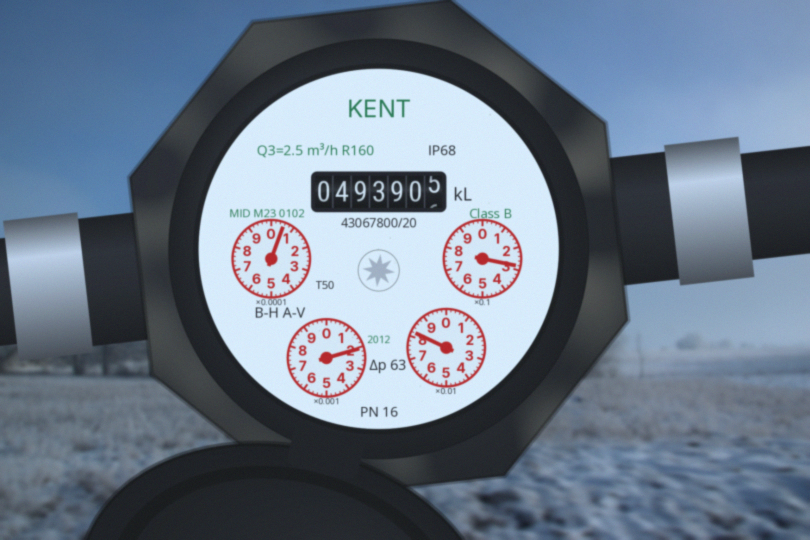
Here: 493905.2820 kL
